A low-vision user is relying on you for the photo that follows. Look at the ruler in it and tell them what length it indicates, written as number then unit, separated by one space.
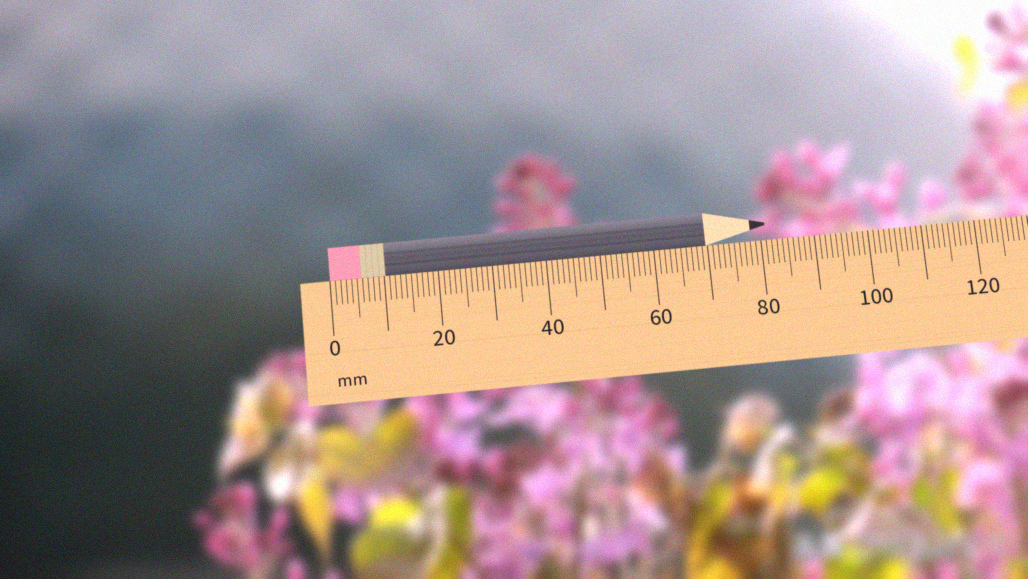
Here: 81 mm
